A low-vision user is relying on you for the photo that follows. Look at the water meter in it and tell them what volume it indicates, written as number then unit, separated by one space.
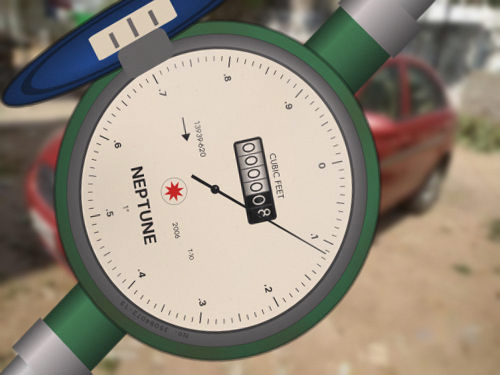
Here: 8.11 ft³
